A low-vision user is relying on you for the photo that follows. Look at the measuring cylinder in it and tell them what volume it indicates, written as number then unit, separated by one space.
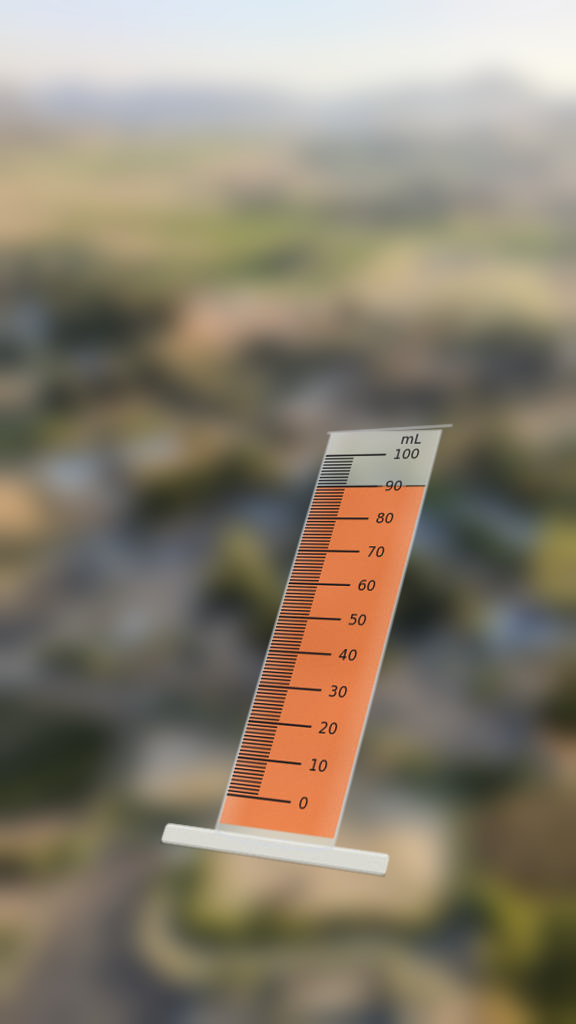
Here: 90 mL
